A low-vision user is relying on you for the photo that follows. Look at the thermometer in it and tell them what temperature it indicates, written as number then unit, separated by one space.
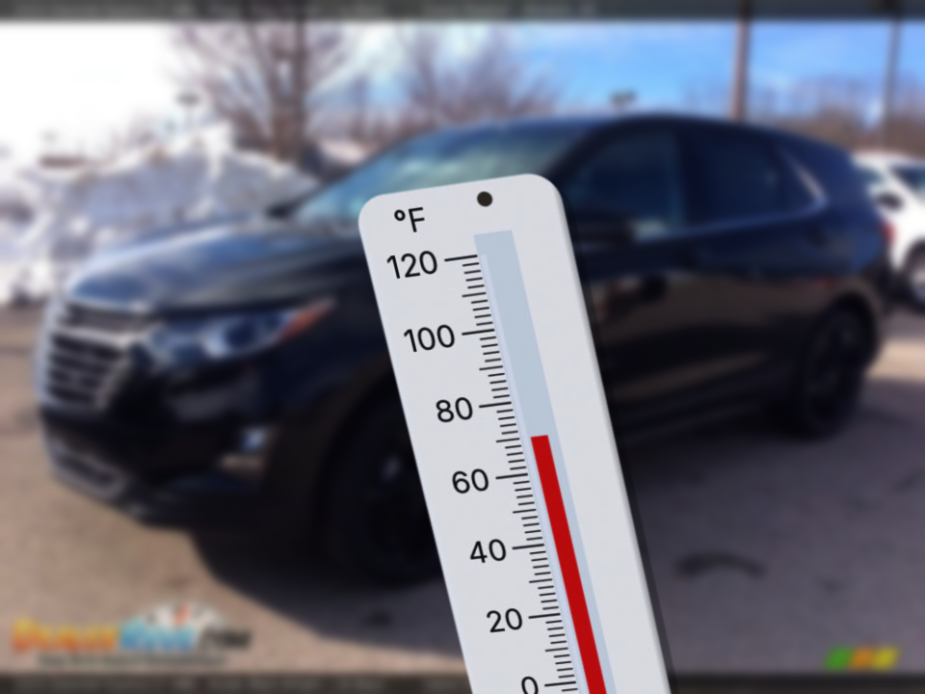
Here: 70 °F
